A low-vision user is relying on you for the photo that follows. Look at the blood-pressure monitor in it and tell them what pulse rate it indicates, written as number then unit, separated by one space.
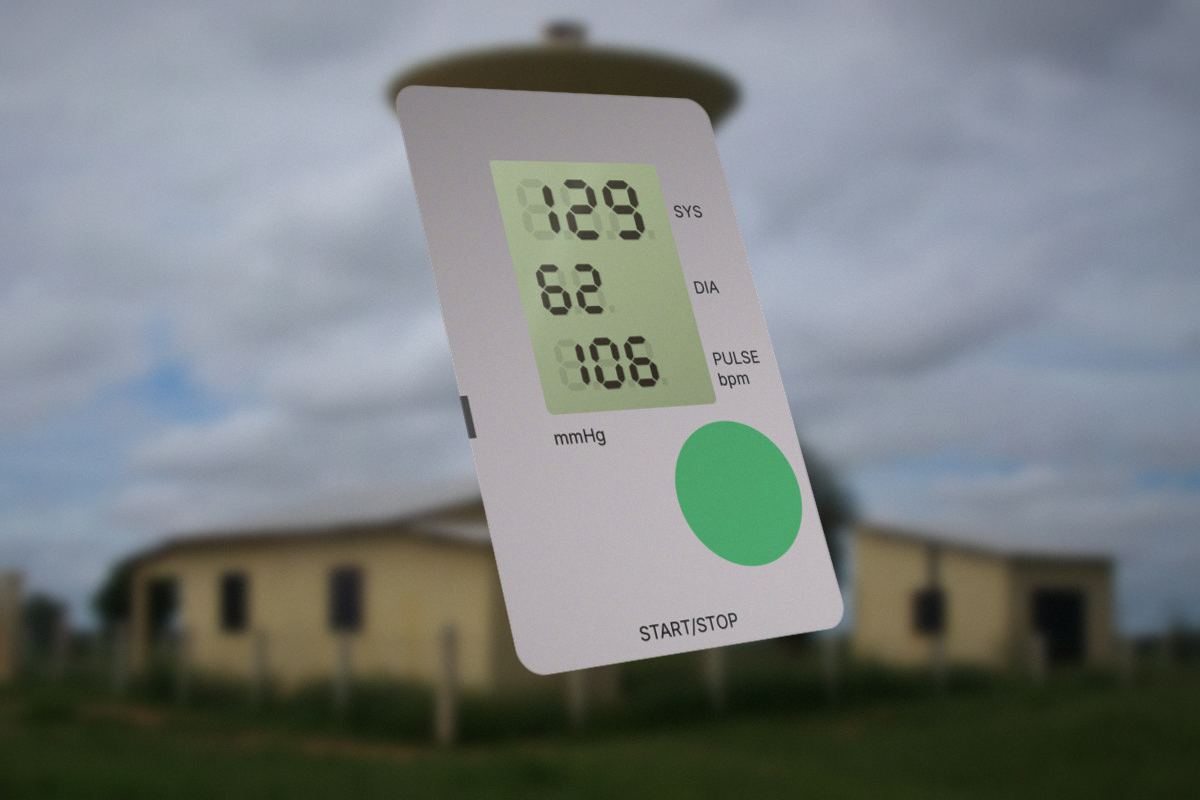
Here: 106 bpm
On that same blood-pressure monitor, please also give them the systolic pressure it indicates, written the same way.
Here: 129 mmHg
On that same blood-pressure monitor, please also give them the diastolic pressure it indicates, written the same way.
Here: 62 mmHg
